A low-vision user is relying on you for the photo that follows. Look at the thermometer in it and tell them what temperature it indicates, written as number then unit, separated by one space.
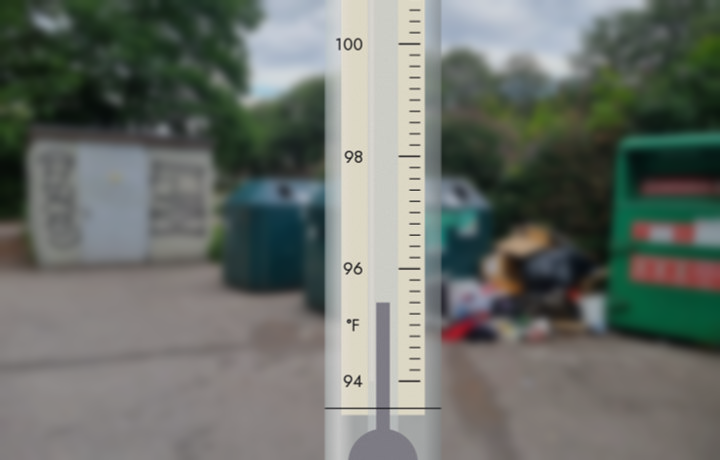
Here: 95.4 °F
